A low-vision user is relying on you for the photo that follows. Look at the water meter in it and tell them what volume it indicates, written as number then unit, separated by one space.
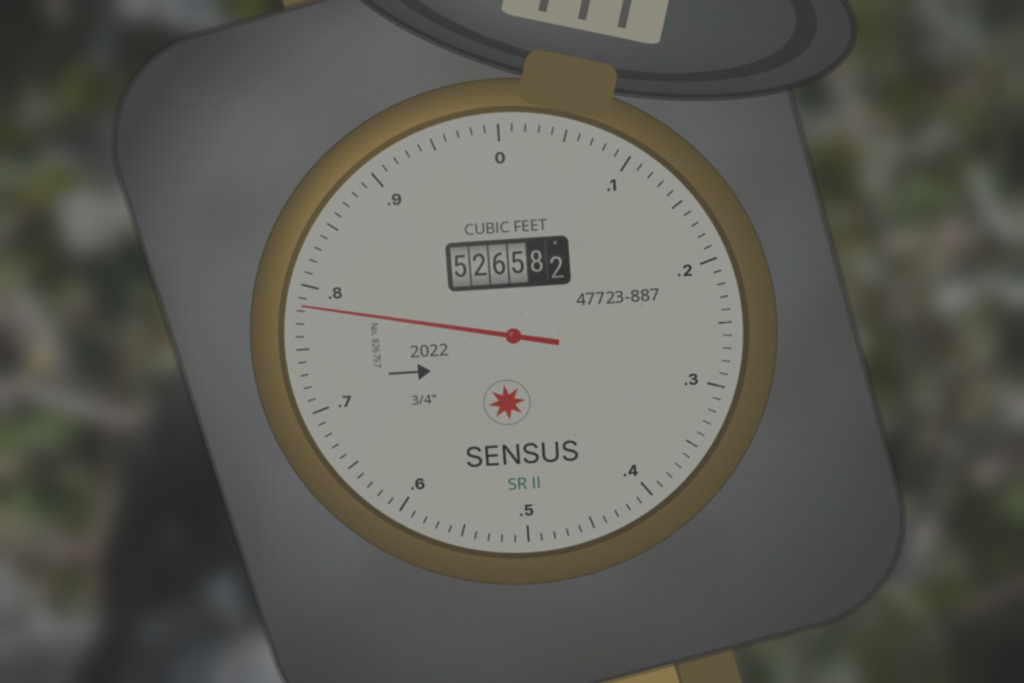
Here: 526581.78 ft³
